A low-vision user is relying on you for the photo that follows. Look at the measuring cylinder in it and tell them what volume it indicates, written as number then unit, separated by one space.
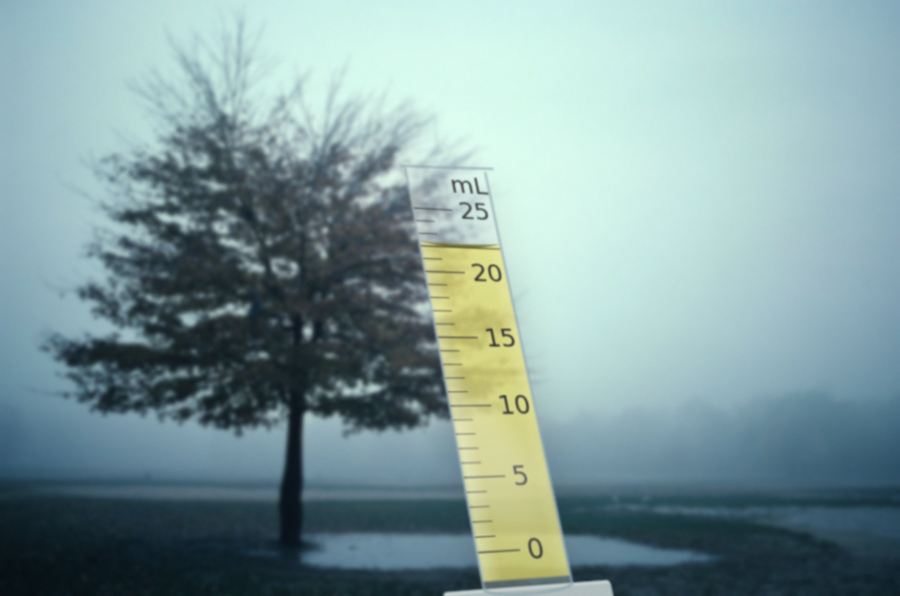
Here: 22 mL
